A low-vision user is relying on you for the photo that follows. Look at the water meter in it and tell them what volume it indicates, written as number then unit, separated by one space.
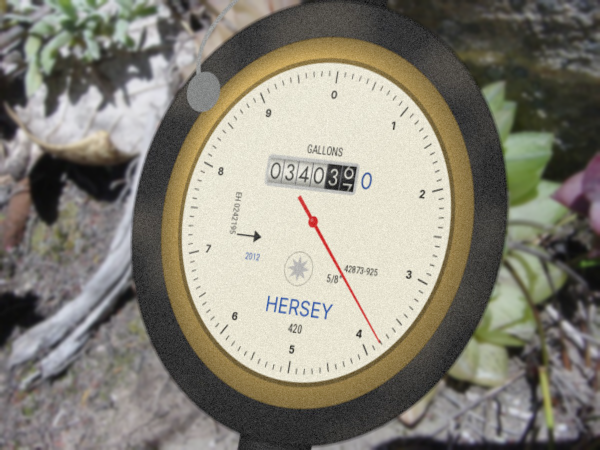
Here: 340363.8 gal
